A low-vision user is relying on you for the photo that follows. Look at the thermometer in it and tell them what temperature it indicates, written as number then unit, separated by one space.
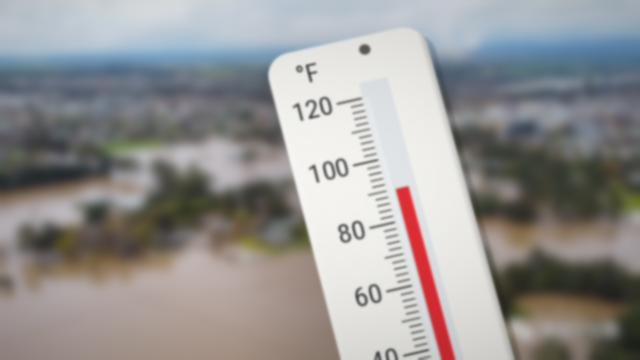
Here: 90 °F
